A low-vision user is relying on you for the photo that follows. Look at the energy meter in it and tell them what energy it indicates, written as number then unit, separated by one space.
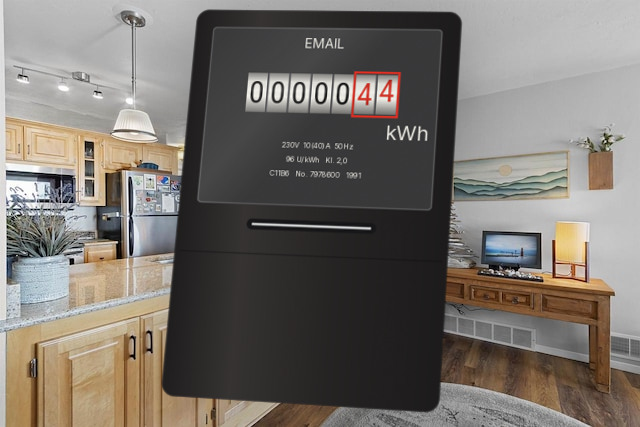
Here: 0.44 kWh
